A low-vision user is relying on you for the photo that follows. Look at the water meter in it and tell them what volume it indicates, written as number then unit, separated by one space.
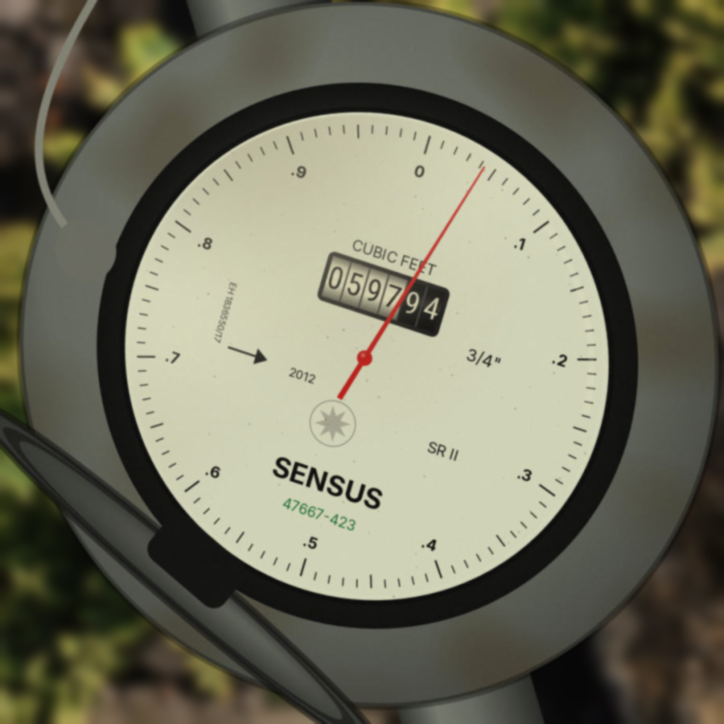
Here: 59794.04 ft³
